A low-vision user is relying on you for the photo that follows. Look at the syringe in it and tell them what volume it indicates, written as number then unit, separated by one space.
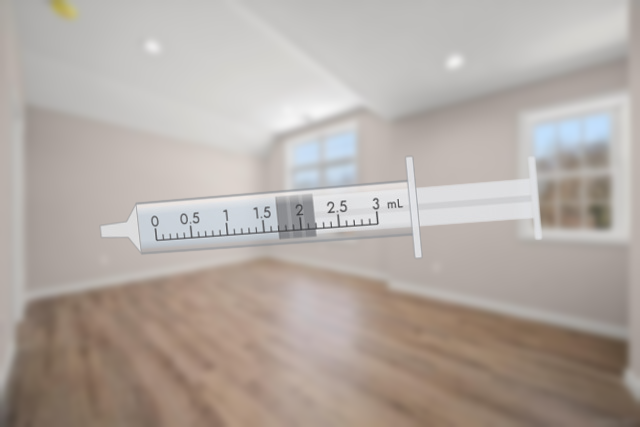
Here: 1.7 mL
